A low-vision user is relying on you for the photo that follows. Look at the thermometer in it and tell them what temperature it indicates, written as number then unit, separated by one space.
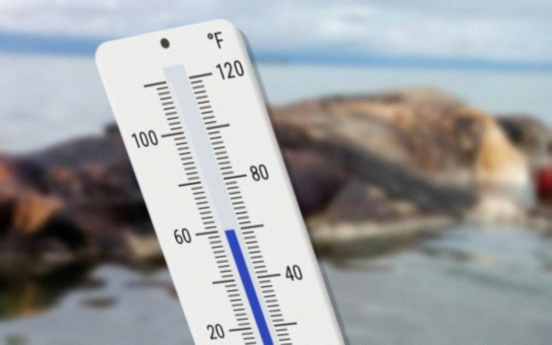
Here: 60 °F
